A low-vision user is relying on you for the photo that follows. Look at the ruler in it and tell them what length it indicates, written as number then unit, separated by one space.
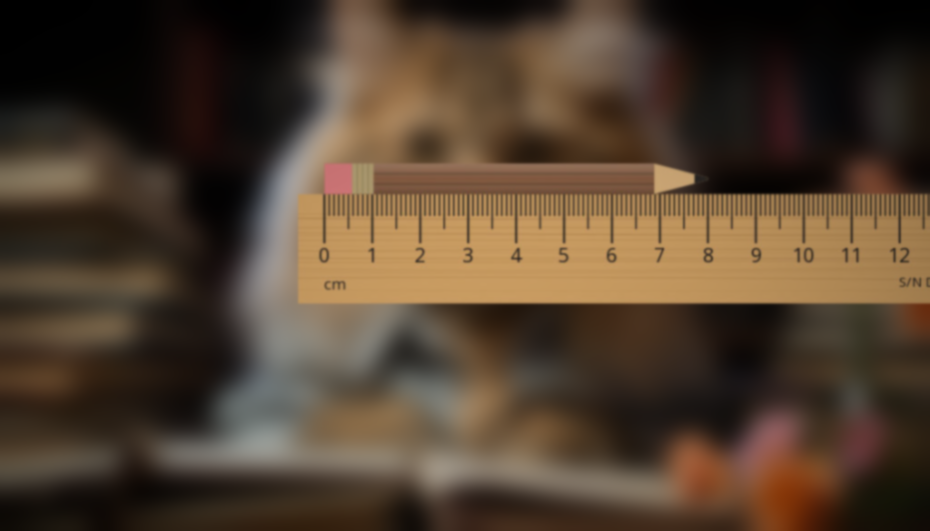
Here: 8 cm
